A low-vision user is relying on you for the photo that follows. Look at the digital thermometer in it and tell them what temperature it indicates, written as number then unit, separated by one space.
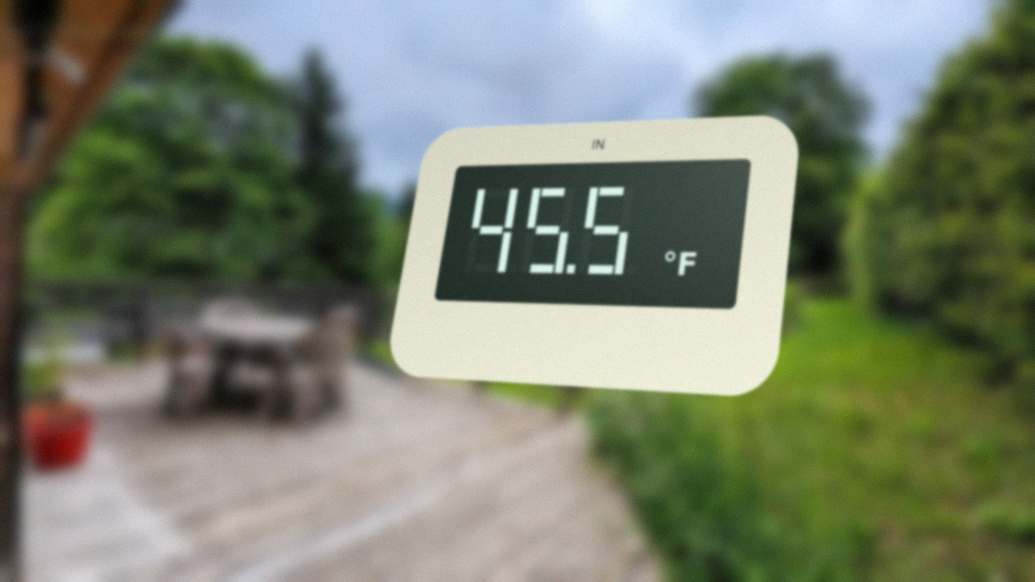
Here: 45.5 °F
